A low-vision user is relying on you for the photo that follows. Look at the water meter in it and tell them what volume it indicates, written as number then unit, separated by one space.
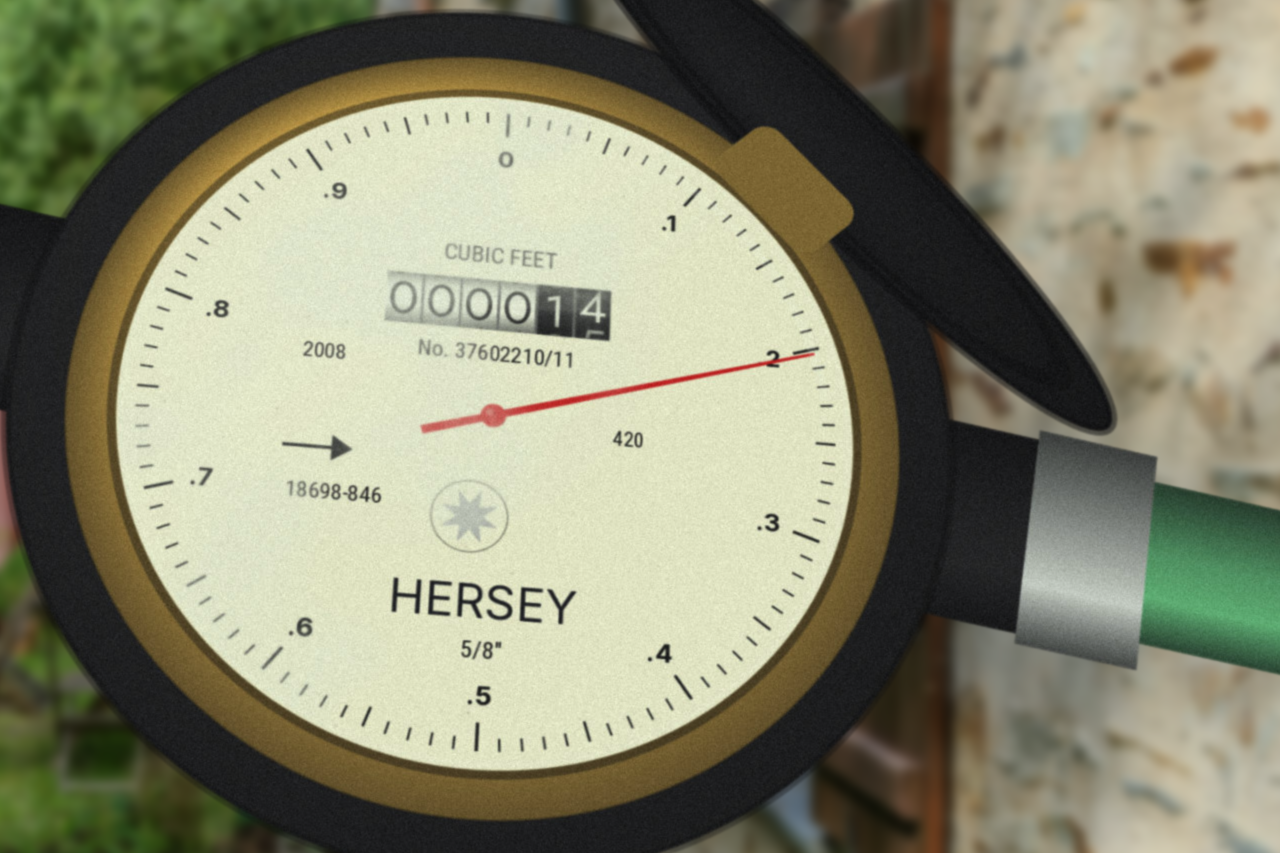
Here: 14.20 ft³
